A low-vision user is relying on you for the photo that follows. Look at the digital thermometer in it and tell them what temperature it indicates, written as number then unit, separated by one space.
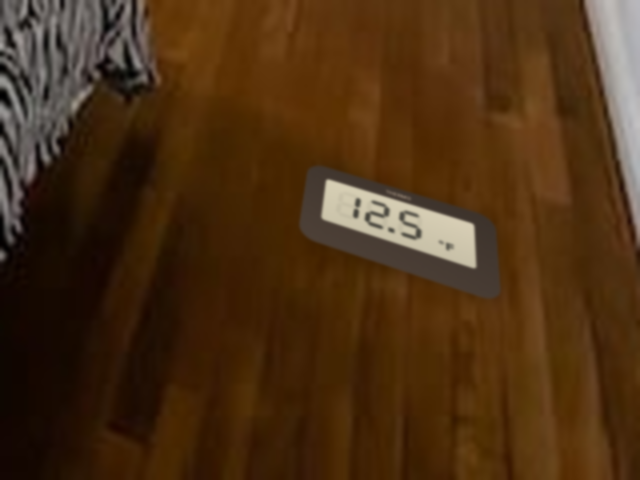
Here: 12.5 °F
